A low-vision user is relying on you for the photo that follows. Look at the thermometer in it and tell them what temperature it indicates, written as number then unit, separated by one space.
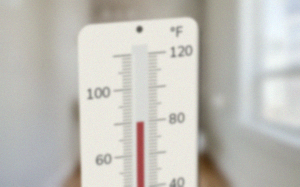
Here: 80 °F
